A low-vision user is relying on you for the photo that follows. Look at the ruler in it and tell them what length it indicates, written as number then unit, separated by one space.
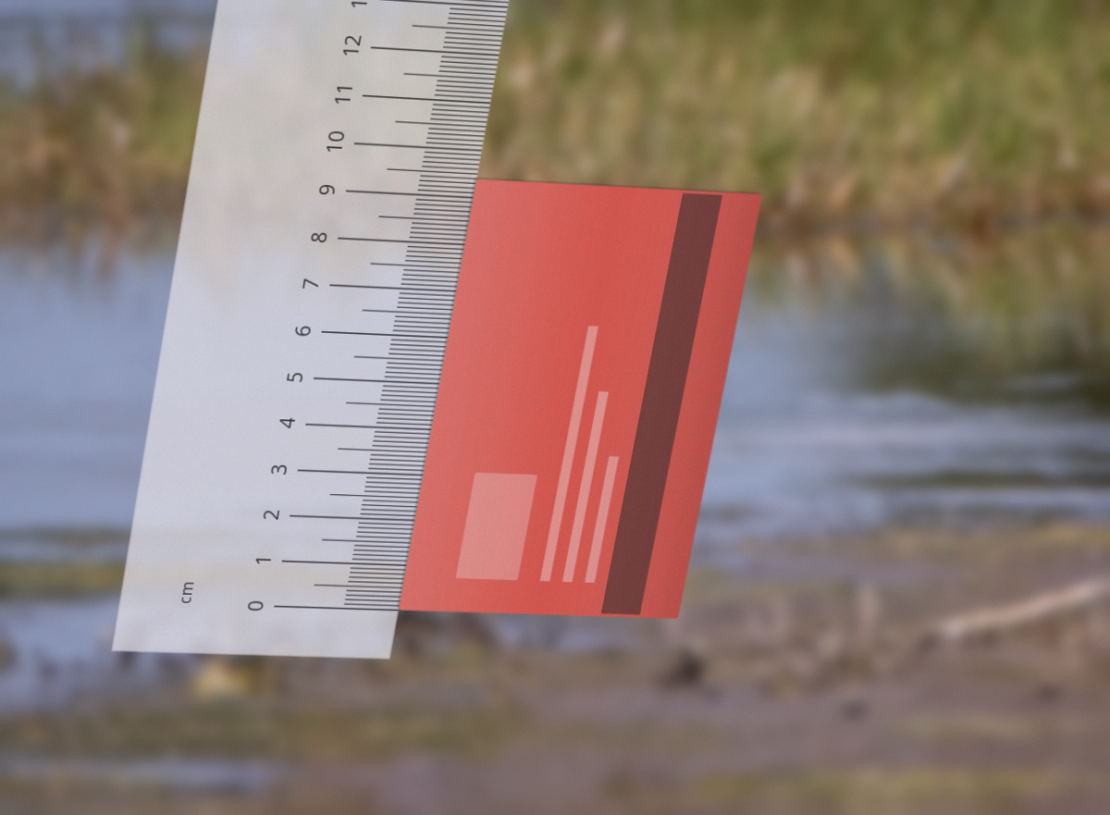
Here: 9.4 cm
